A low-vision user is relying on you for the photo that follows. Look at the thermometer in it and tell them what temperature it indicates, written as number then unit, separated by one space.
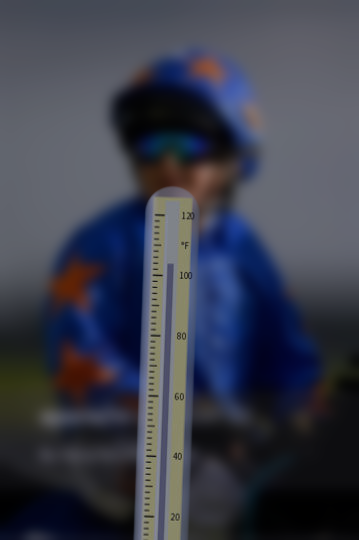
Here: 104 °F
